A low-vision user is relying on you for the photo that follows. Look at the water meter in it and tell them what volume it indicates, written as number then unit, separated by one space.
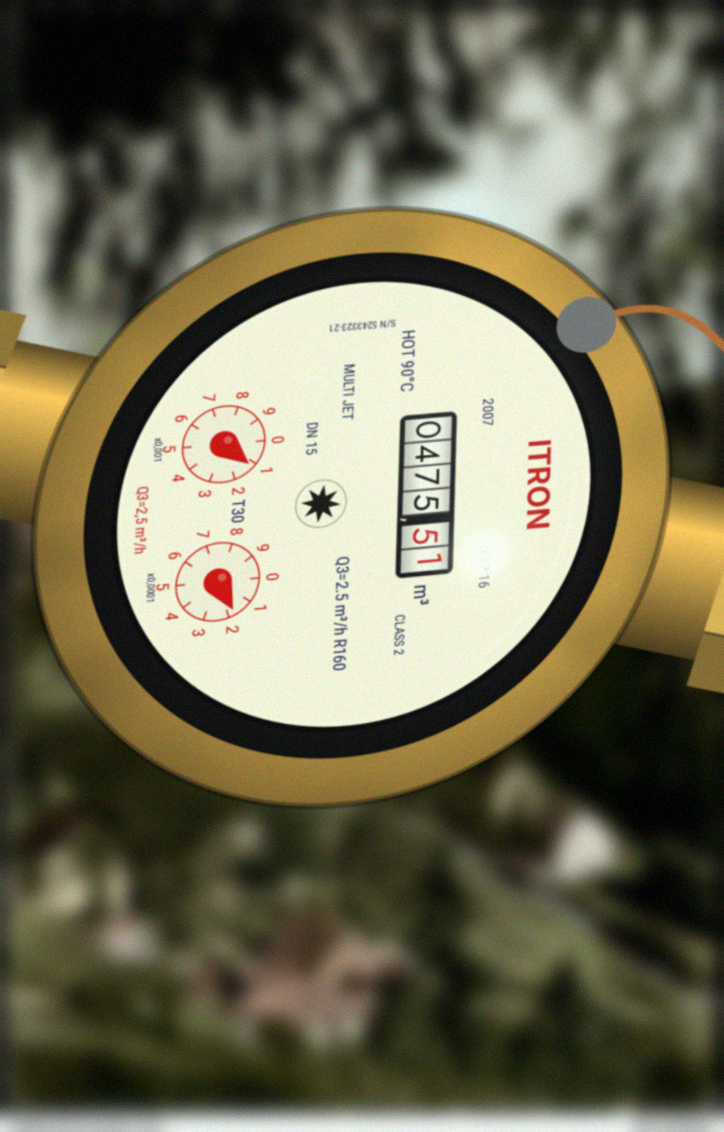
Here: 475.5111 m³
